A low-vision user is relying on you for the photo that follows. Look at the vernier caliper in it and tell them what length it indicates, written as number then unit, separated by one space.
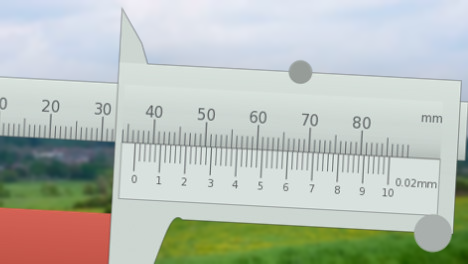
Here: 36.5 mm
